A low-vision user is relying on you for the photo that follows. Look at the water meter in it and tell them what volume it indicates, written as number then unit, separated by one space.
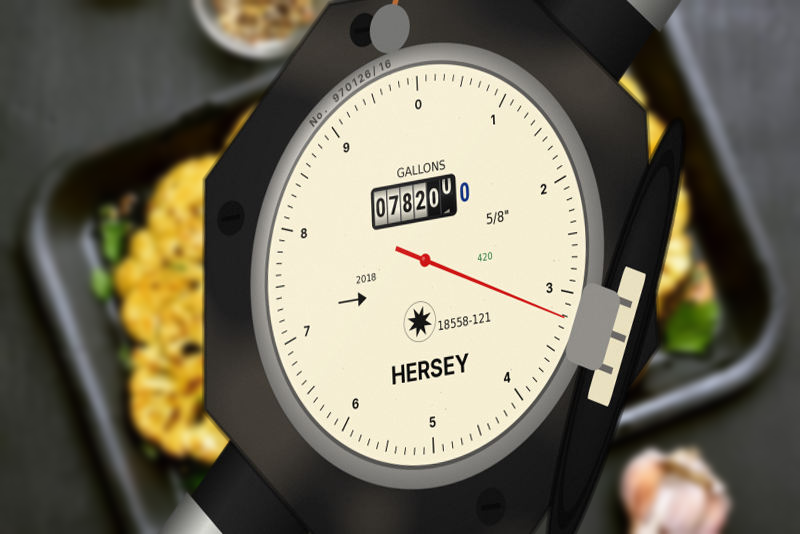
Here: 782003.2 gal
